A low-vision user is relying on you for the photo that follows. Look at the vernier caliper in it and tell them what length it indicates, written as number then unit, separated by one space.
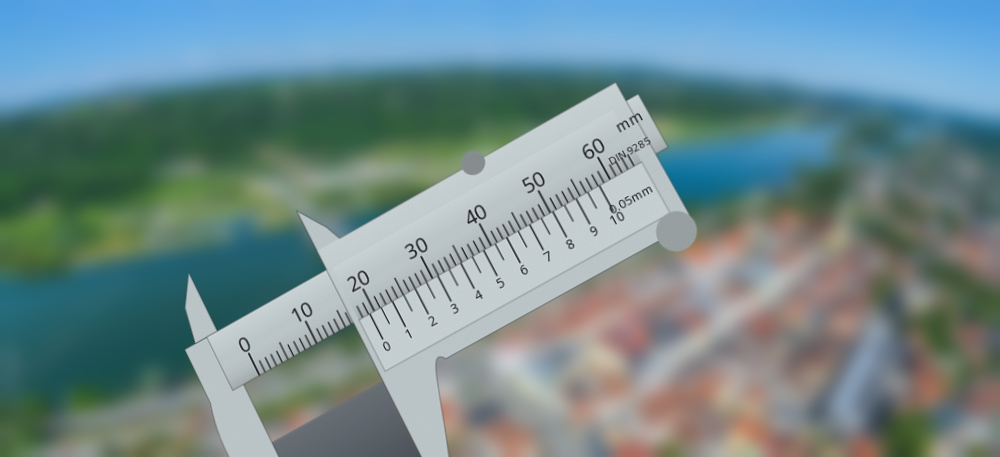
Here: 19.2 mm
